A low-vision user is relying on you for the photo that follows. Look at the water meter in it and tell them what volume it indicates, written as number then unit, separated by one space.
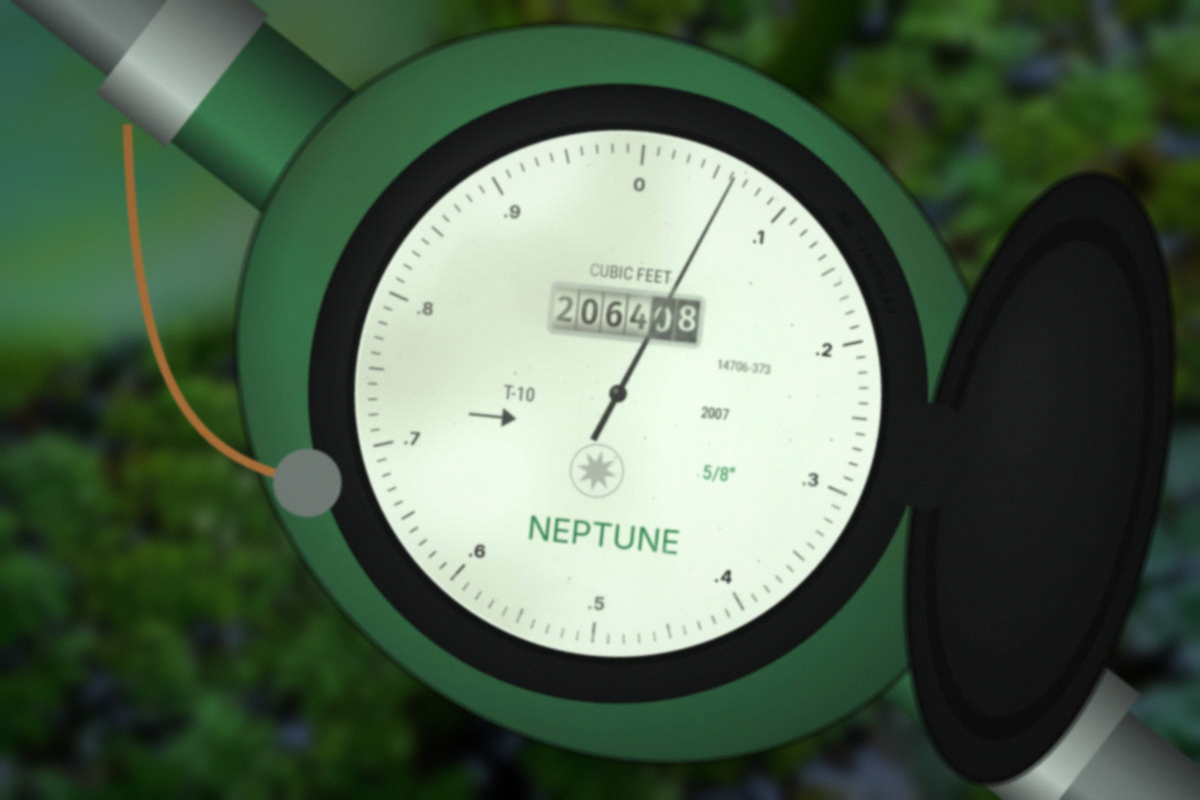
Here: 206408.06 ft³
